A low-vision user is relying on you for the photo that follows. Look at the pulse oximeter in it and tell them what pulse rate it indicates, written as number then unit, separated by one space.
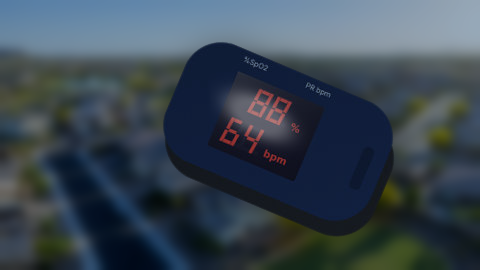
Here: 64 bpm
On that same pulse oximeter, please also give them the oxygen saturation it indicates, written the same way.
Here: 88 %
